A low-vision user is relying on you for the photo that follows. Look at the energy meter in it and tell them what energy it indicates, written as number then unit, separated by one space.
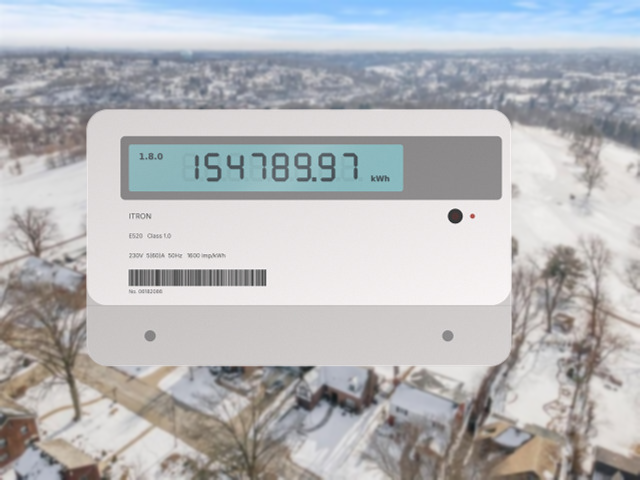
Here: 154789.97 kWh
